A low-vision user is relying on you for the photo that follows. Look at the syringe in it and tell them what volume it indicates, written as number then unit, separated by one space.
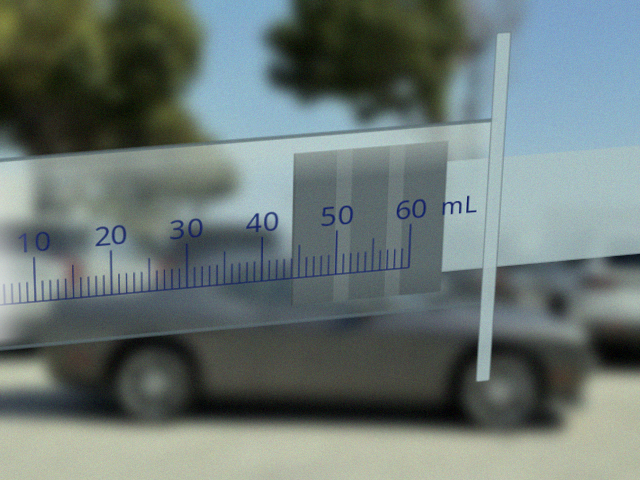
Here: 44 mL
